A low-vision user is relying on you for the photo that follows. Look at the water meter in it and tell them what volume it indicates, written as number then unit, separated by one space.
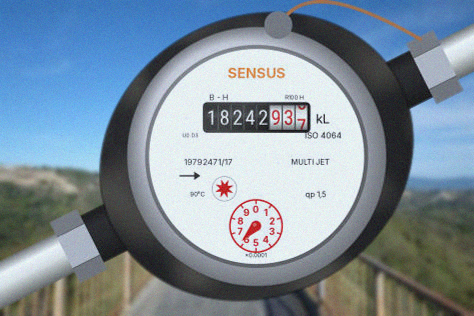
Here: 18242.9366 kL
